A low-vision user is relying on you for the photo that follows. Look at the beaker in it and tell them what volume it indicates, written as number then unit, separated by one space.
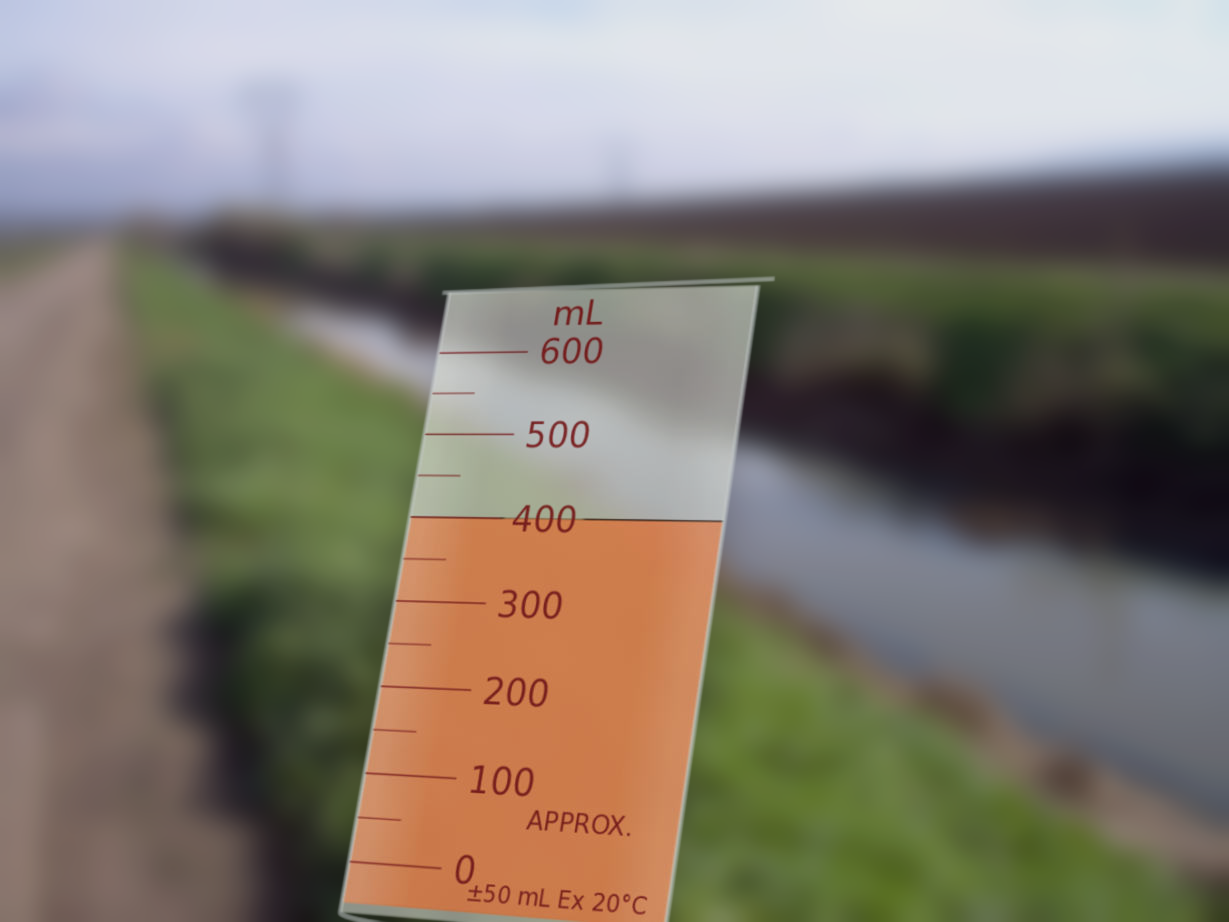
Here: 400 mL
